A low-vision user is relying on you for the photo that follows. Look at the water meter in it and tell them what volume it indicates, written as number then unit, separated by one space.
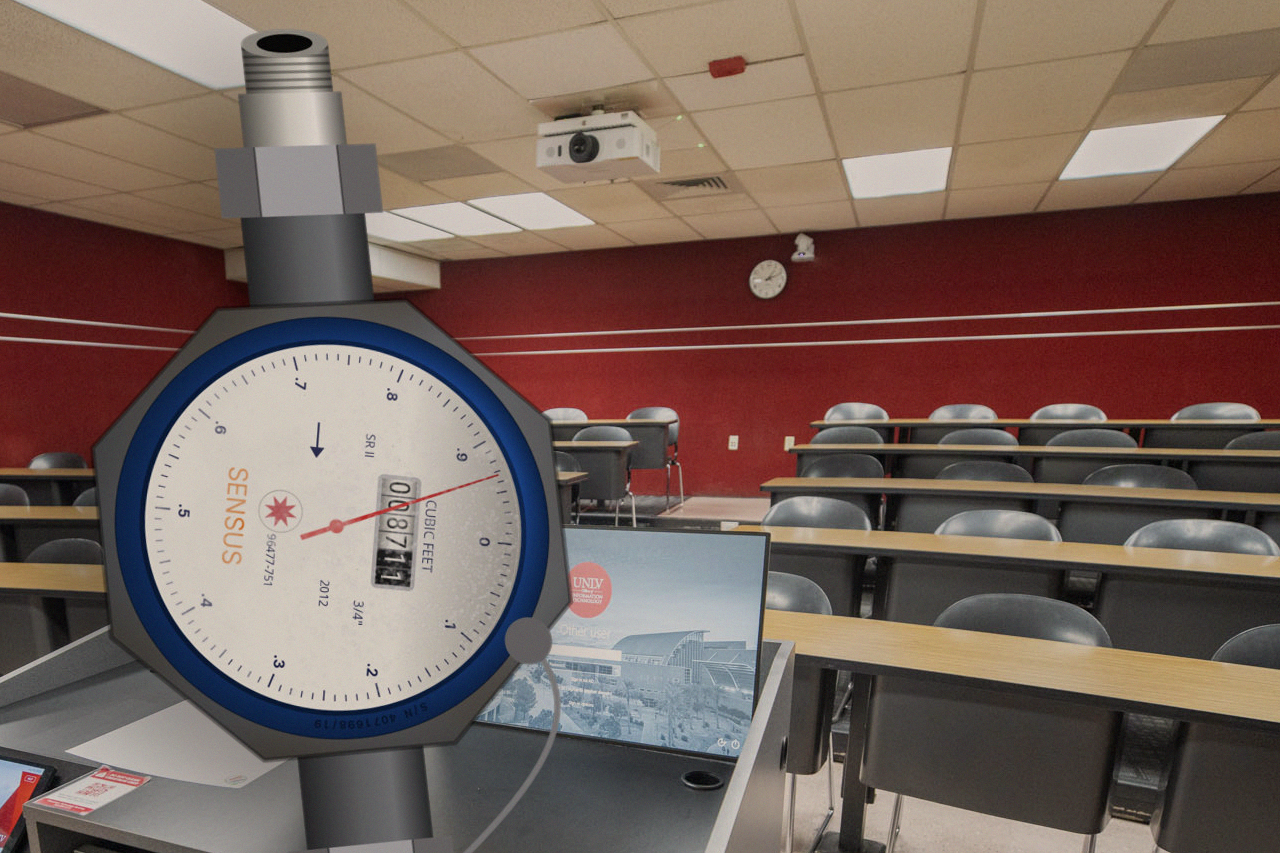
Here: 8710.93 ft³
